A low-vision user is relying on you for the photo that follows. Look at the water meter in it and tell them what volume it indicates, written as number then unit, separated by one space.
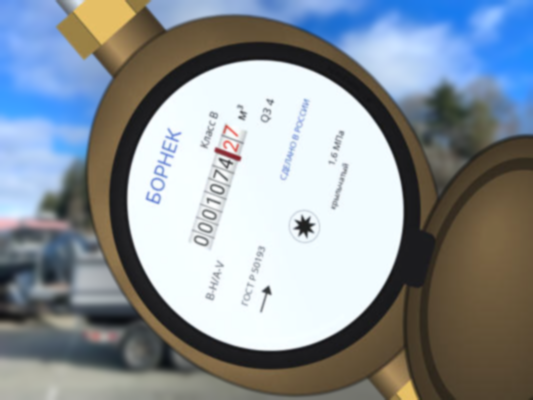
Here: 1074.27 m³
